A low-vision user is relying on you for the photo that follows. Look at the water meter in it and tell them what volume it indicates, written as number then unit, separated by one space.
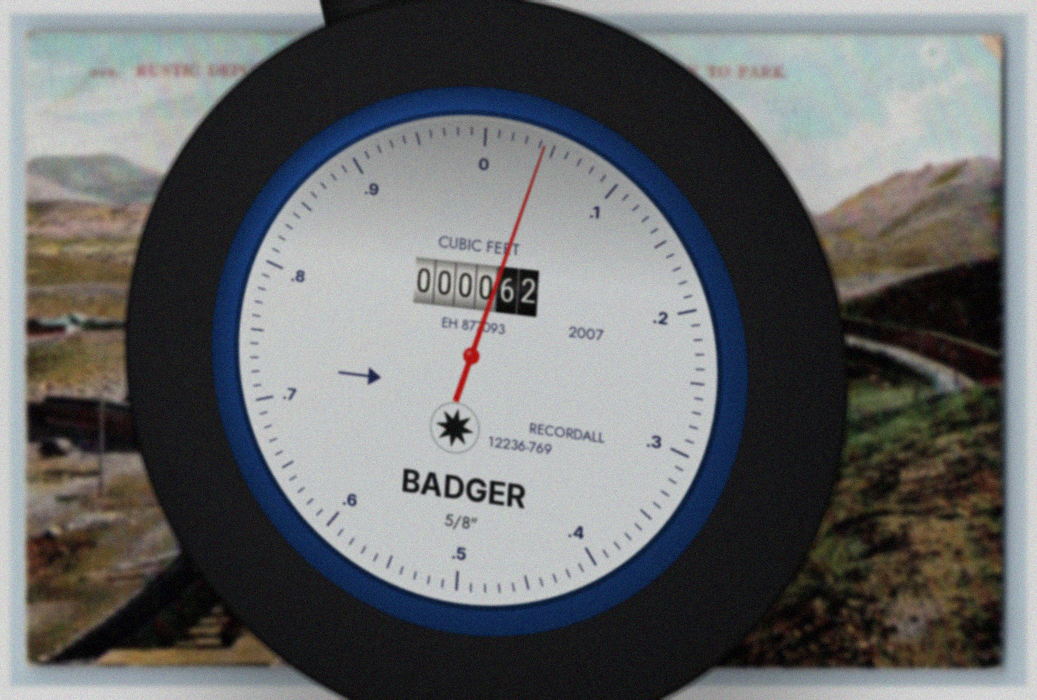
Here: 62.04 ft³
